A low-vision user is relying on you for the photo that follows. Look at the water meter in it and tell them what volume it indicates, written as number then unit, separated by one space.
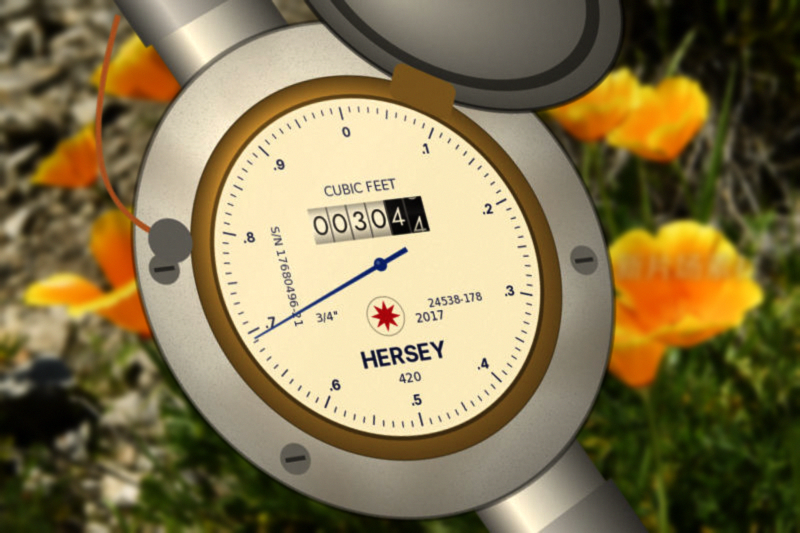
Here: 3043.69 ft³
